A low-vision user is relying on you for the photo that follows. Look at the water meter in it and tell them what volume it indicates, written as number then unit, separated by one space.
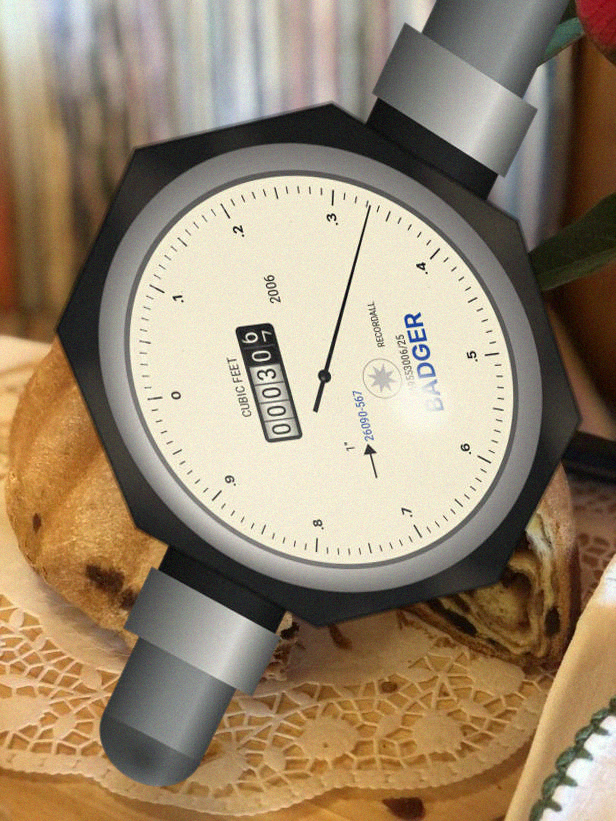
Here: 306.33 ft³
